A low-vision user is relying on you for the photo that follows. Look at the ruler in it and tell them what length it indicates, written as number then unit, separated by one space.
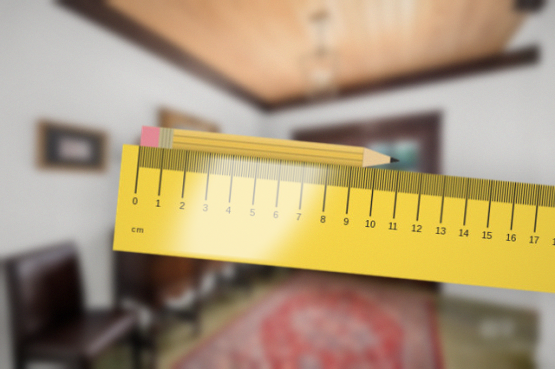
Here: 11 cm
